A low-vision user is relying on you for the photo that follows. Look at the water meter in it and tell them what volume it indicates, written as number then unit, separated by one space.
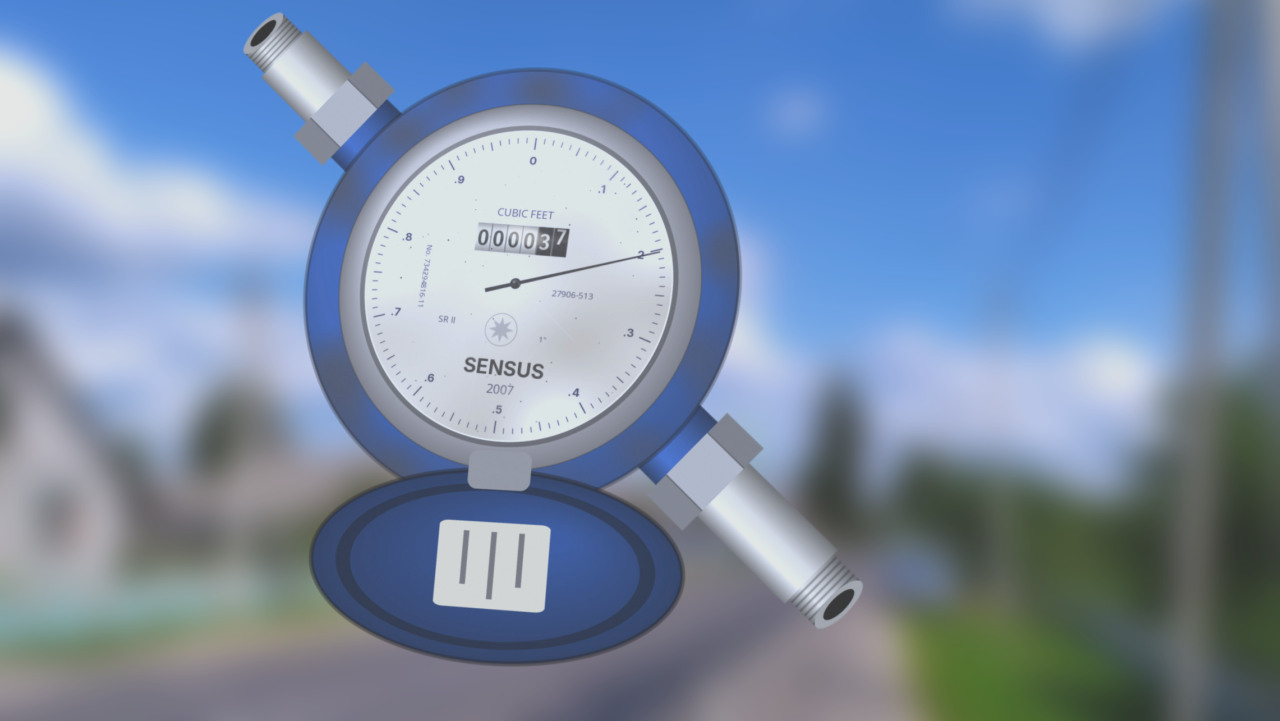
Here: 37.20 ft³
